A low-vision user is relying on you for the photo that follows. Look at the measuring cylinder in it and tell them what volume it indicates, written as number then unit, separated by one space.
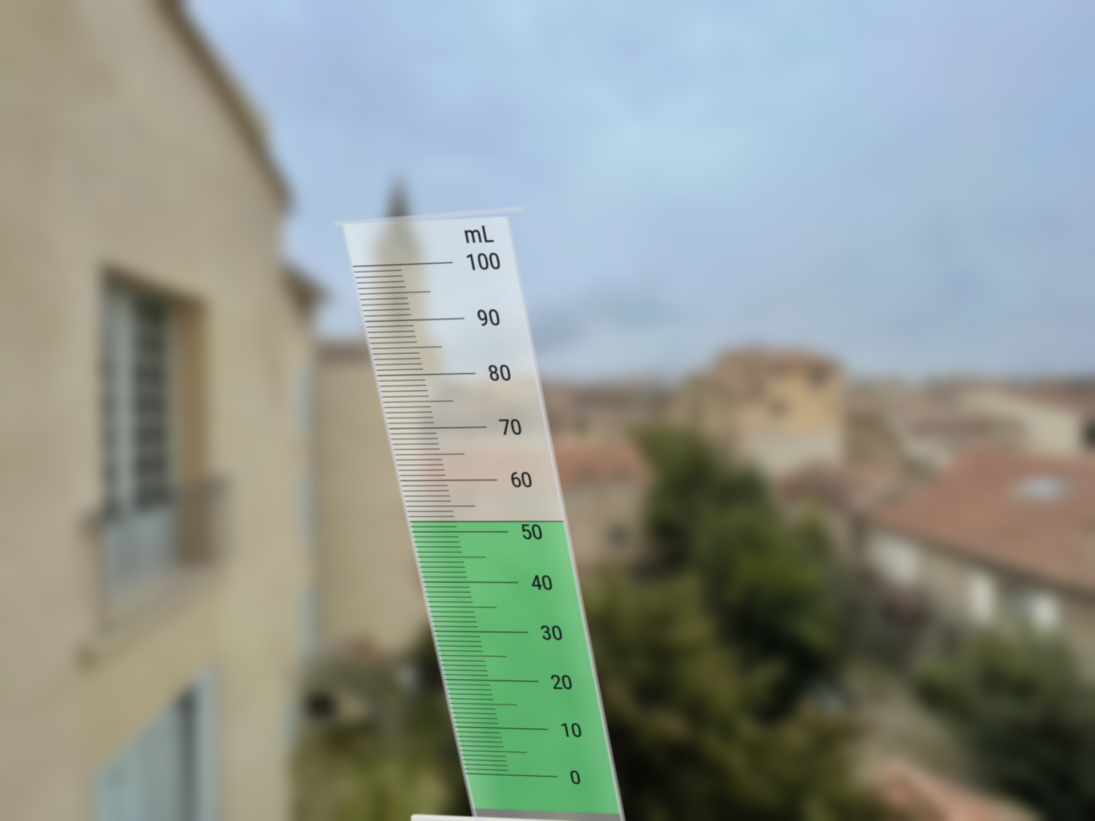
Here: 52 mL
